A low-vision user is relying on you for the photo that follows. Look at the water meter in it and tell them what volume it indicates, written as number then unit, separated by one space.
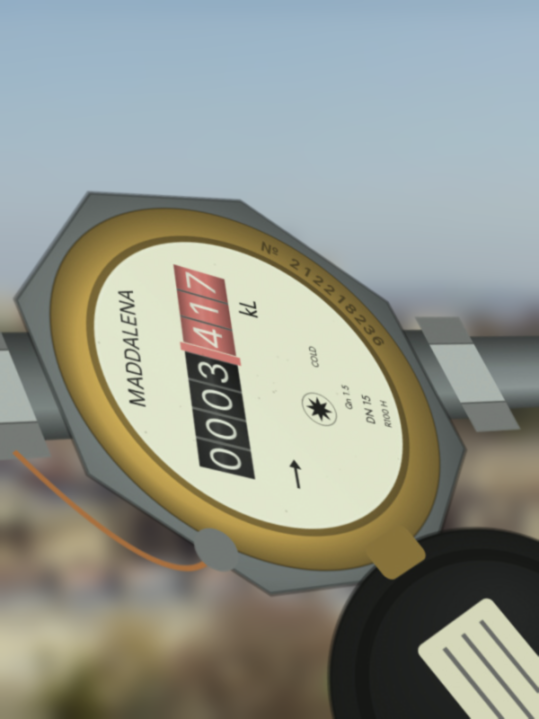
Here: 3.417 kL
